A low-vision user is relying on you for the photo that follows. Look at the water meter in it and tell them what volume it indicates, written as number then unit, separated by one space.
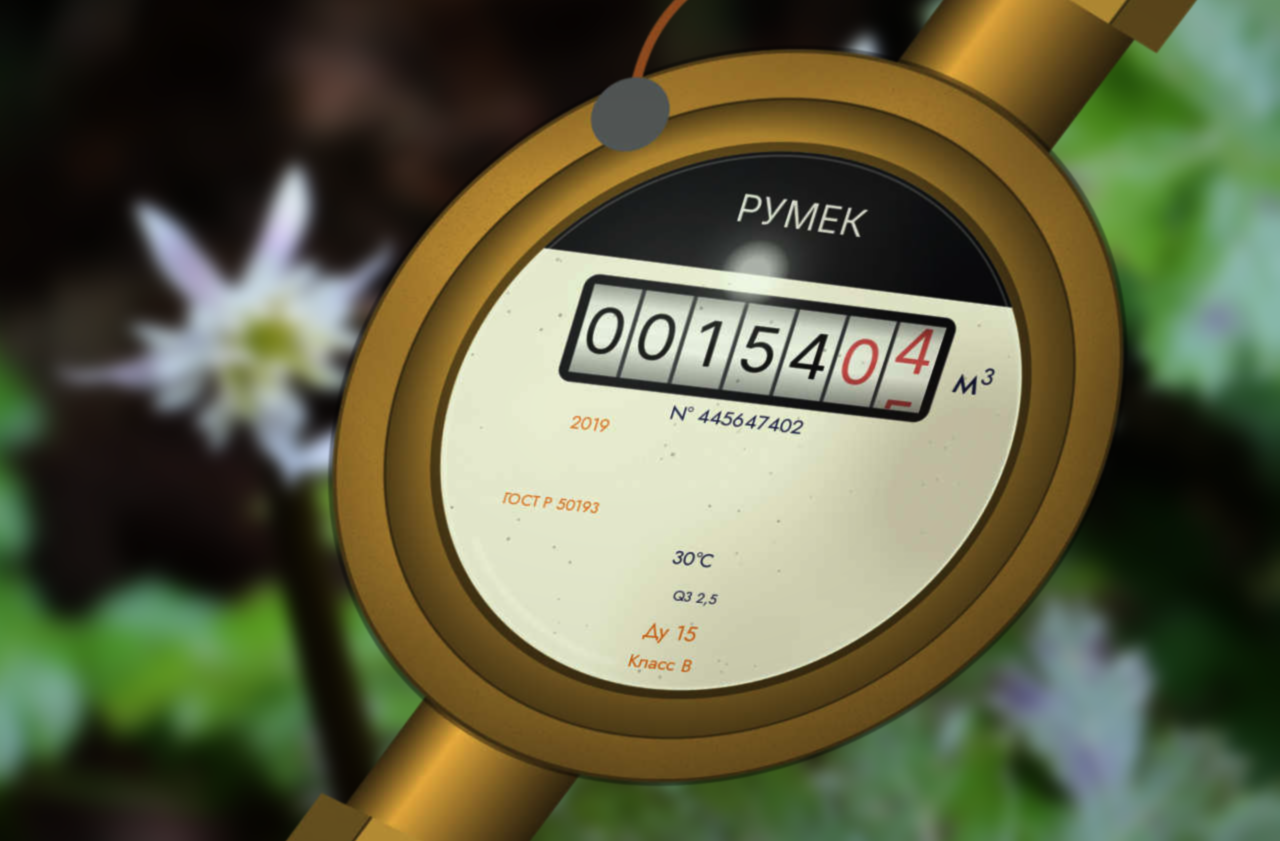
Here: 154.04 m³
